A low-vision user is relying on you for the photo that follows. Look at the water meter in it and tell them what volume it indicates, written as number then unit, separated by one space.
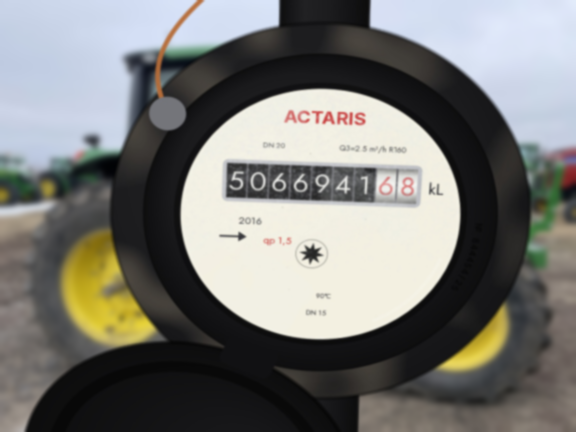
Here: 5066941.68 kL
